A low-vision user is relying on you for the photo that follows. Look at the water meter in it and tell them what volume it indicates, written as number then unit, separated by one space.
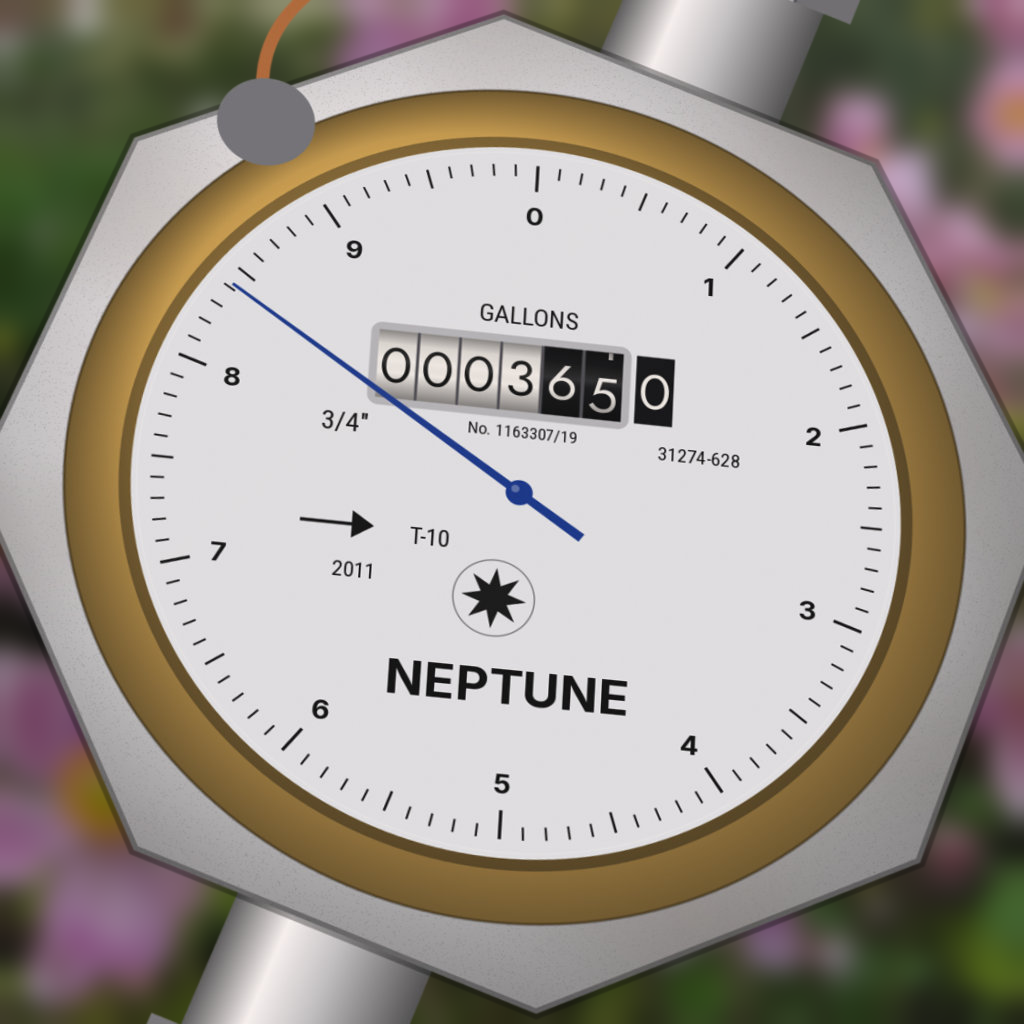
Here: 3648.4 gal
